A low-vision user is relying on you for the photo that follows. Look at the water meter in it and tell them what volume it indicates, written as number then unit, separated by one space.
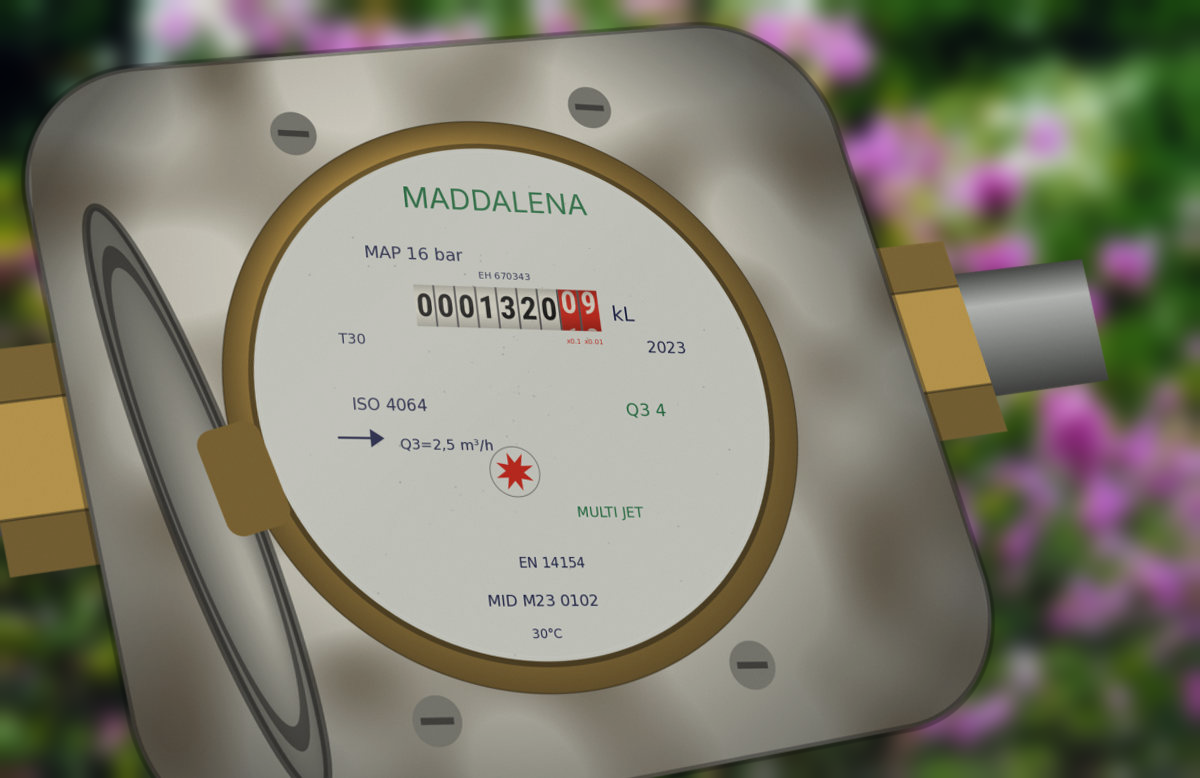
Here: 1320.09 kL
